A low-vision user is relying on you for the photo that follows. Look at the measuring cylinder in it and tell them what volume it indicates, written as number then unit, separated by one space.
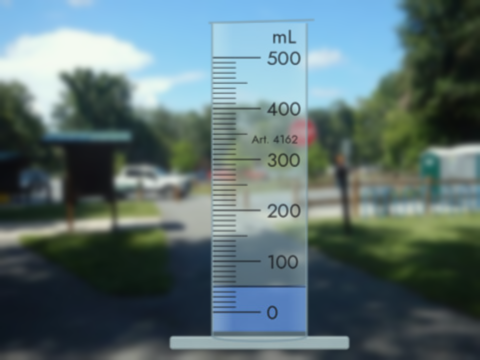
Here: 50 mL
